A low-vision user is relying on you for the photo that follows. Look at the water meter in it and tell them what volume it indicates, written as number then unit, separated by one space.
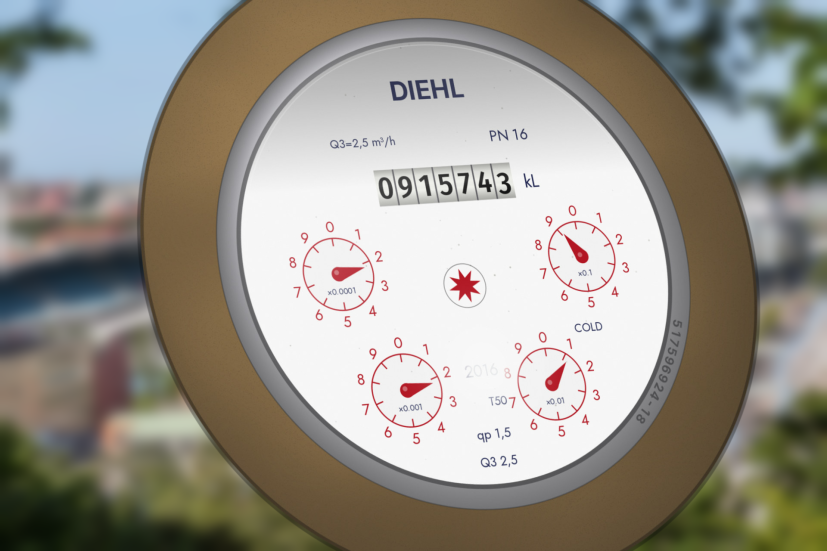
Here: 915742.9122 kL
